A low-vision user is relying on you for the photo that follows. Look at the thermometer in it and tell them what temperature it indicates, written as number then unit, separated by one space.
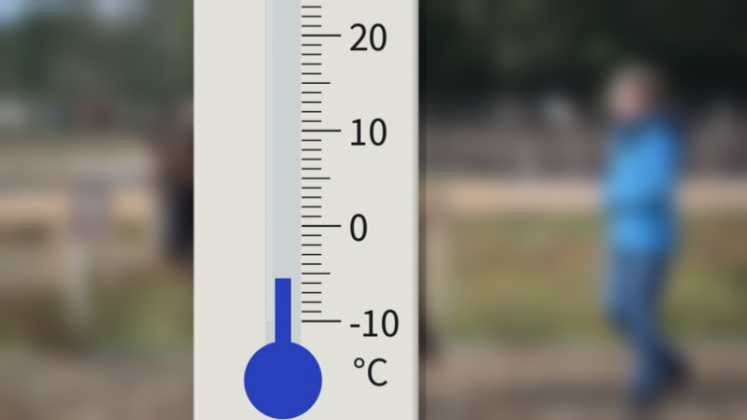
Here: -5.5 °C
